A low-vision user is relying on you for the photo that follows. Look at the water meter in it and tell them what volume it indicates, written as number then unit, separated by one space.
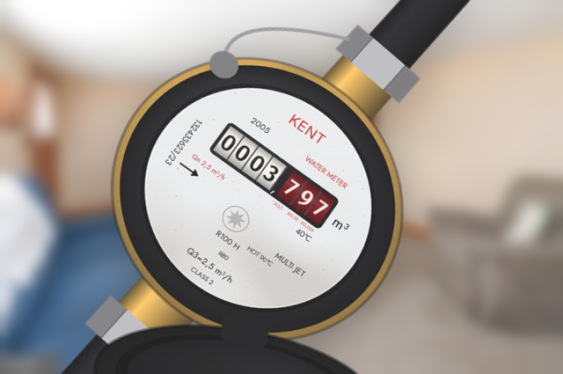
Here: 3.797 m³
